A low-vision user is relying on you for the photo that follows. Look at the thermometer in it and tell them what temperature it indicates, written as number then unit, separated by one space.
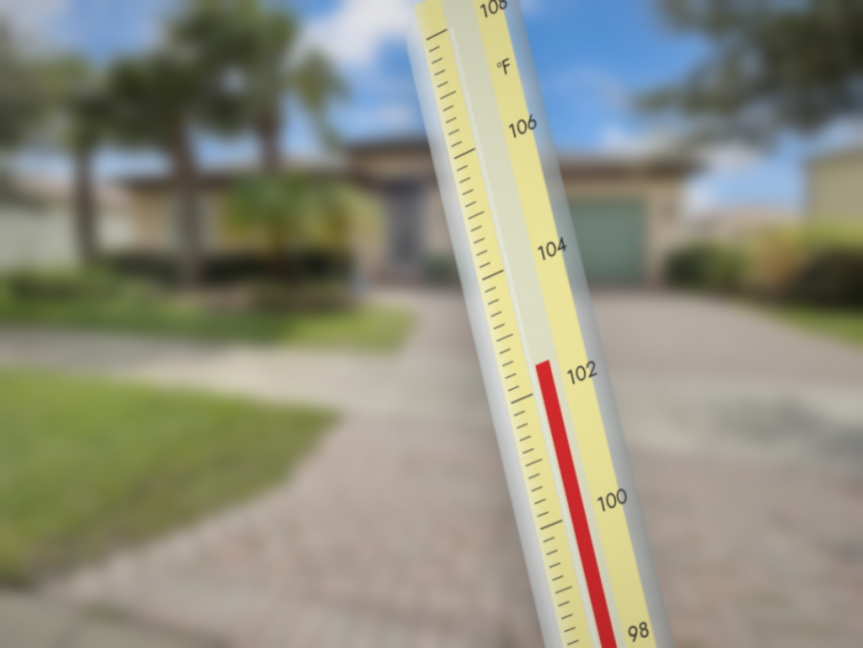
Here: 102.4 °F
